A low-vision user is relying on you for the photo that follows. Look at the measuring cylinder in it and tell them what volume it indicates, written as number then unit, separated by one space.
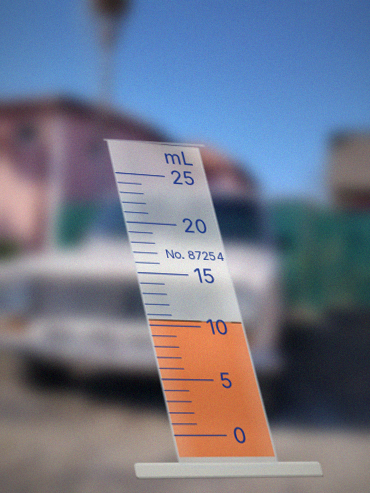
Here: 10.5 mL
